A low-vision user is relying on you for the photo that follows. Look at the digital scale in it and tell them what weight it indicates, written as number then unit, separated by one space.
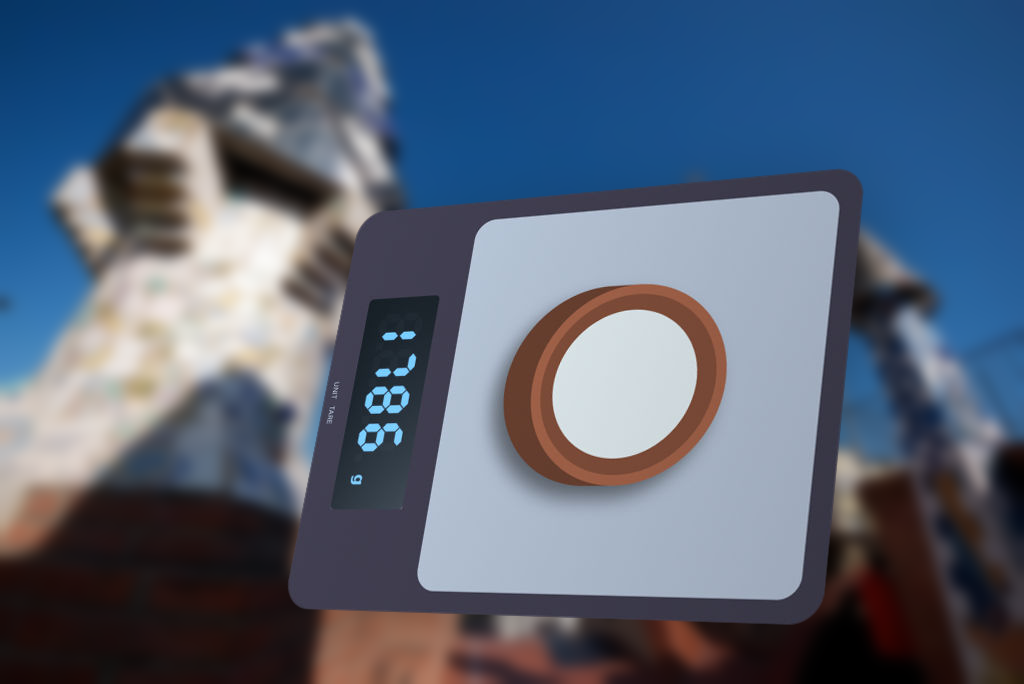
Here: 1786 g
